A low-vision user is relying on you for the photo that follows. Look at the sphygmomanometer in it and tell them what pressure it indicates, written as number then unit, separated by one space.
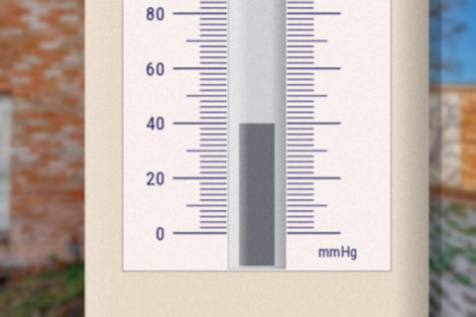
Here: 40 mmHg
